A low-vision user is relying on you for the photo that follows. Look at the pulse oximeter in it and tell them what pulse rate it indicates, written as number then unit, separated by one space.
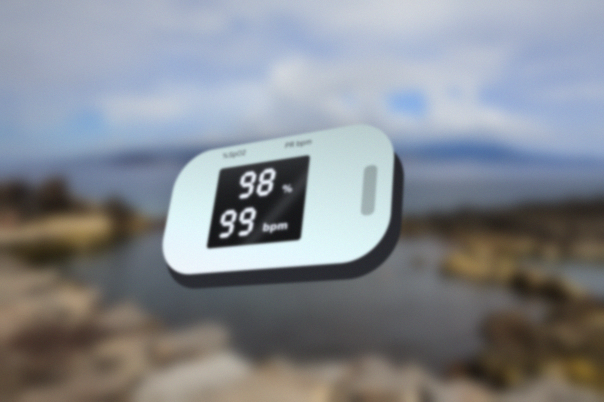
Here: 99 bpm
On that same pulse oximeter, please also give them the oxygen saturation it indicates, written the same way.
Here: 98 %
